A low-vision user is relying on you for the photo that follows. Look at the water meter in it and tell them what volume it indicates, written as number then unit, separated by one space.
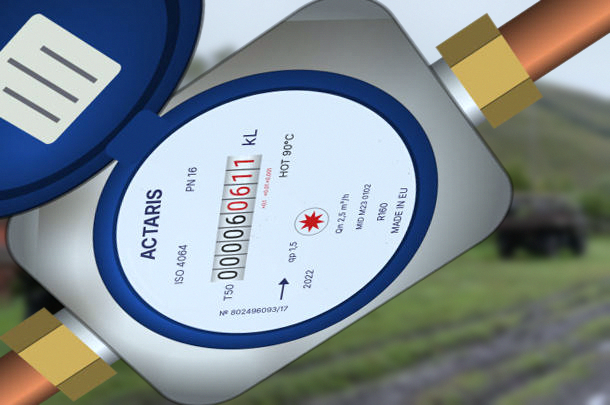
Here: 6.0611 kL
